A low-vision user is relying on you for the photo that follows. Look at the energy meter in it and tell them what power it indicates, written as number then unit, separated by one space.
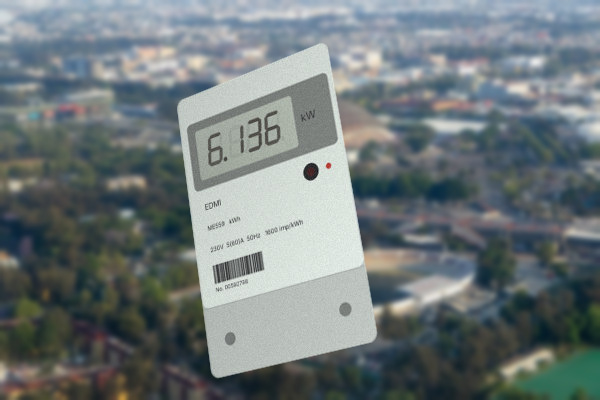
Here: 6.136 kW
